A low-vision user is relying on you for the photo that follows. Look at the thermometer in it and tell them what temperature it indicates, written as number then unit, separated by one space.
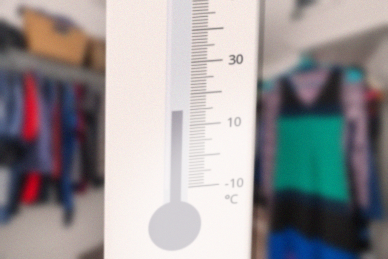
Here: 15 °C
